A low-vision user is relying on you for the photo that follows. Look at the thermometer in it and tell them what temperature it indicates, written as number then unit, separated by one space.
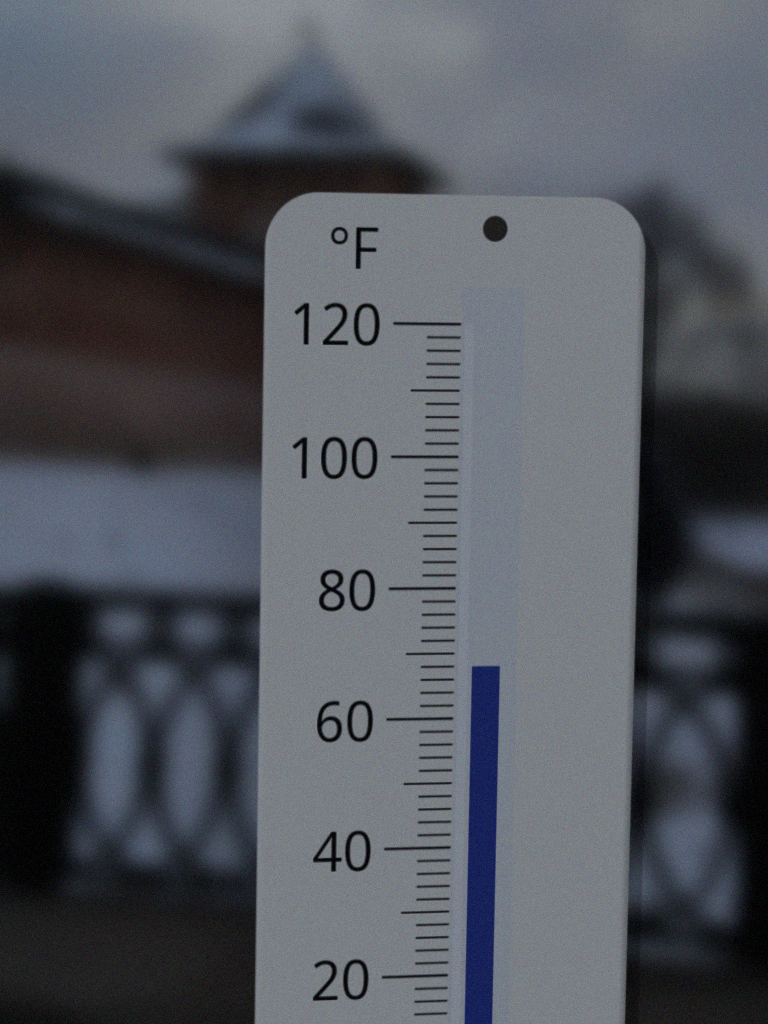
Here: 68 °F
